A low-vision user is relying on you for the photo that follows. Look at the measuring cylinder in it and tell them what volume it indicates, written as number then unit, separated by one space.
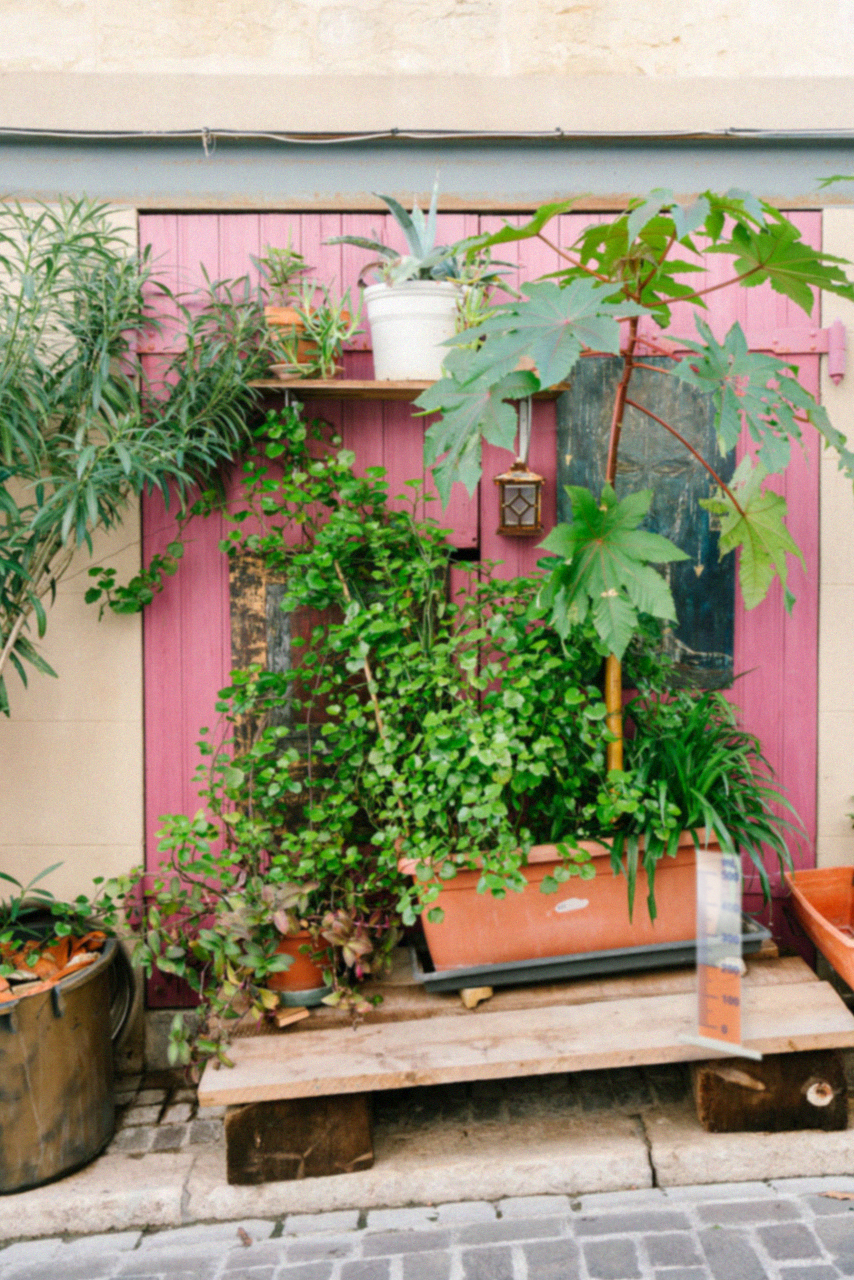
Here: 200 mL
